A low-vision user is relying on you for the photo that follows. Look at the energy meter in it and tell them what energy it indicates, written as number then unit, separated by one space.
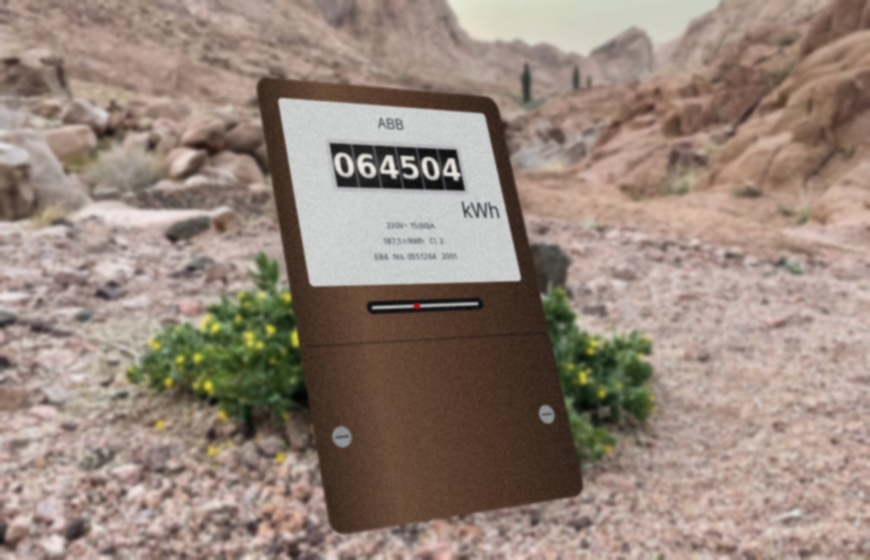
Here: 64504 kWh
